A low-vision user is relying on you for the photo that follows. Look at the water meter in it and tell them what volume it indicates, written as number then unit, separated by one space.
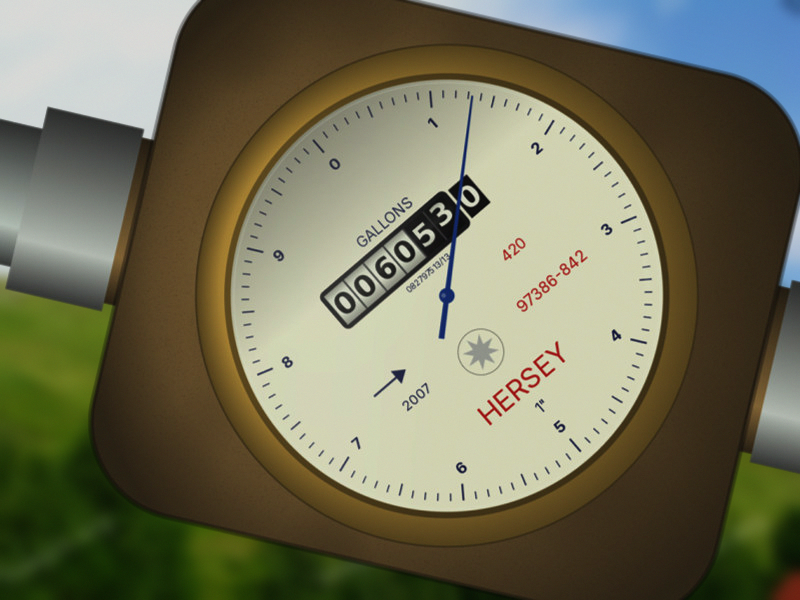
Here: 60531.3 gal
